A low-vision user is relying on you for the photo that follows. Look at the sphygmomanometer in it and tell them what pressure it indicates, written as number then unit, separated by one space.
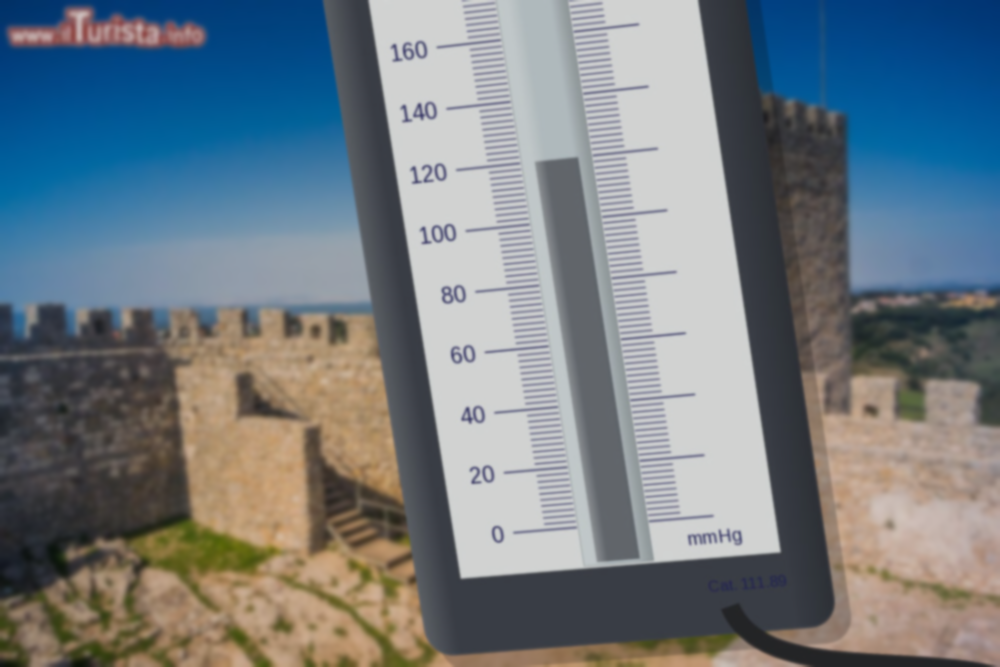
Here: 120 mmHg
